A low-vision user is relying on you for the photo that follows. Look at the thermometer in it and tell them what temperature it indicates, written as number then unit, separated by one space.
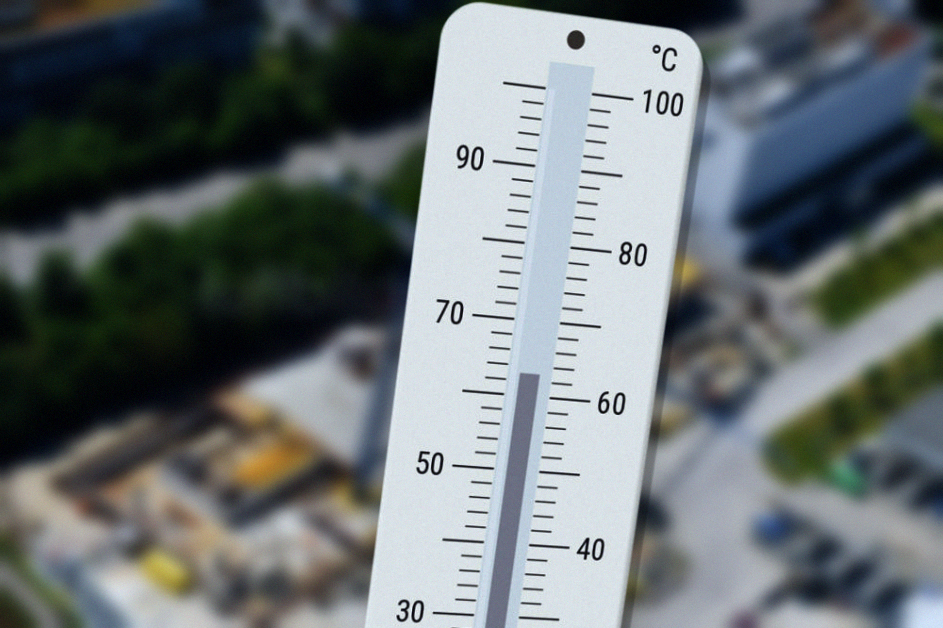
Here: 63 °C
